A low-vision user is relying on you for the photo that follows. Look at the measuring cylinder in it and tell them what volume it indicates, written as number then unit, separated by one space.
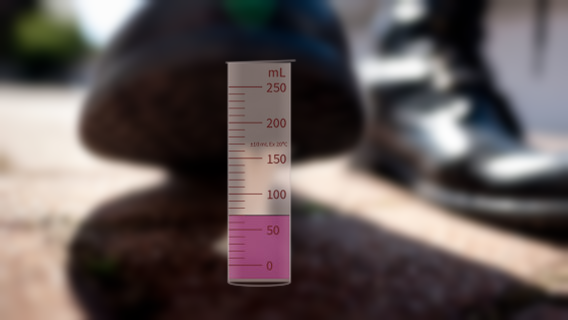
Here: 70 mL
